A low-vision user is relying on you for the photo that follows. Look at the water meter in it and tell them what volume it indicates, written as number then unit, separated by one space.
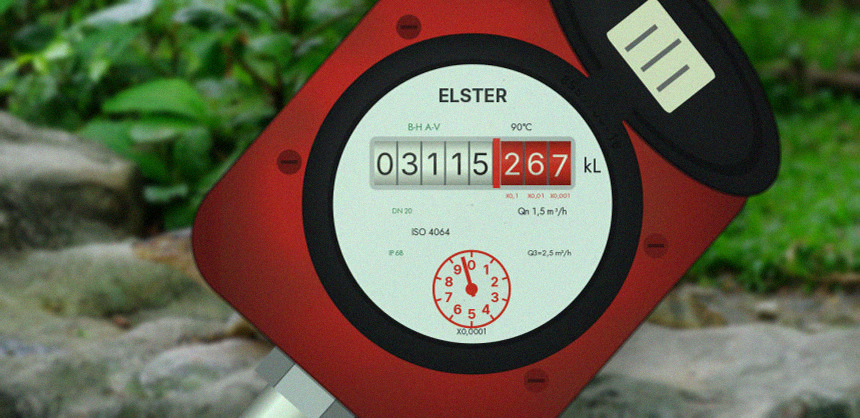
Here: 3115.2669 kL
